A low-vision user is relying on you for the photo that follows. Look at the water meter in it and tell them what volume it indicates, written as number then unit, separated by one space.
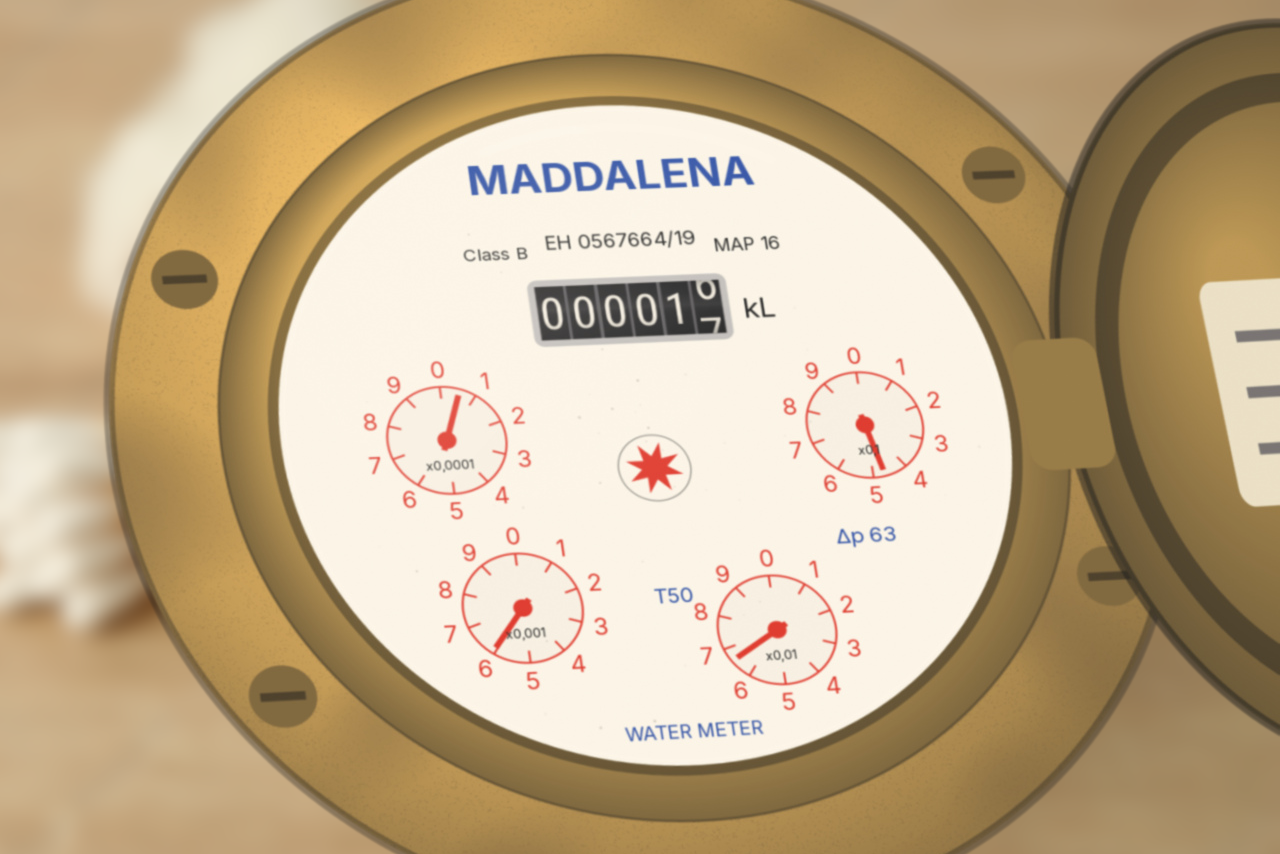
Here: 16.4660 kL
